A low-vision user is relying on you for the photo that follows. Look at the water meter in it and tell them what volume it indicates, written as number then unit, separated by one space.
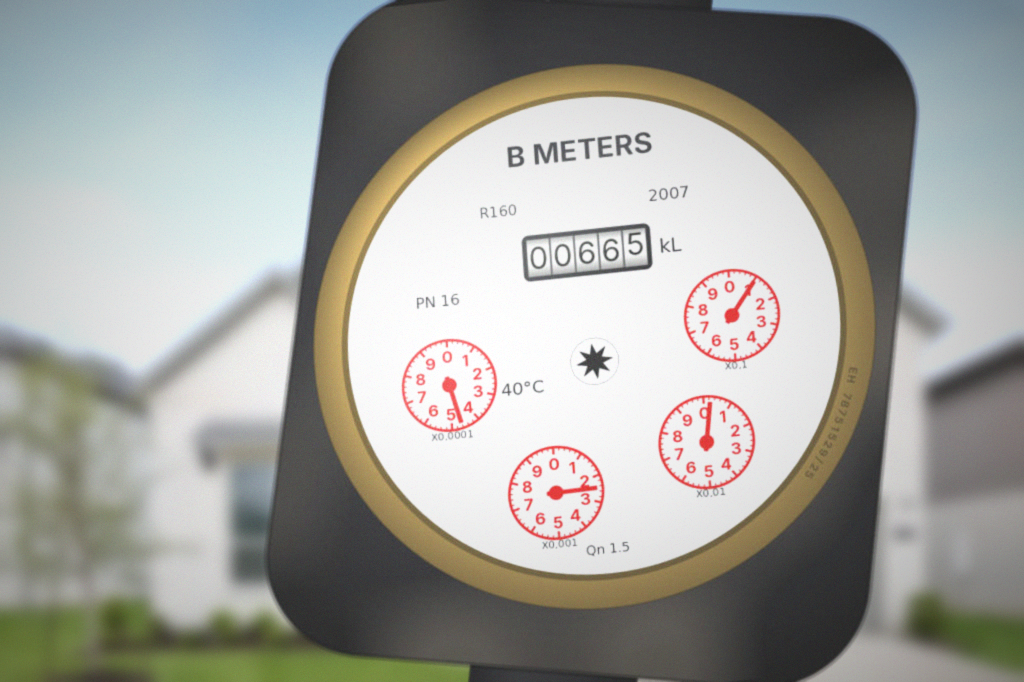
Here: 665.1024 kL
